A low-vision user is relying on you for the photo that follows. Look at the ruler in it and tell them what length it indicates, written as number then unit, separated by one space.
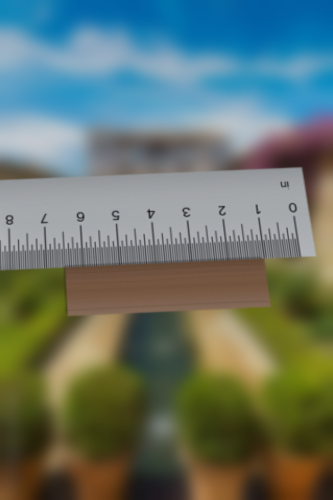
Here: 5.5 in
